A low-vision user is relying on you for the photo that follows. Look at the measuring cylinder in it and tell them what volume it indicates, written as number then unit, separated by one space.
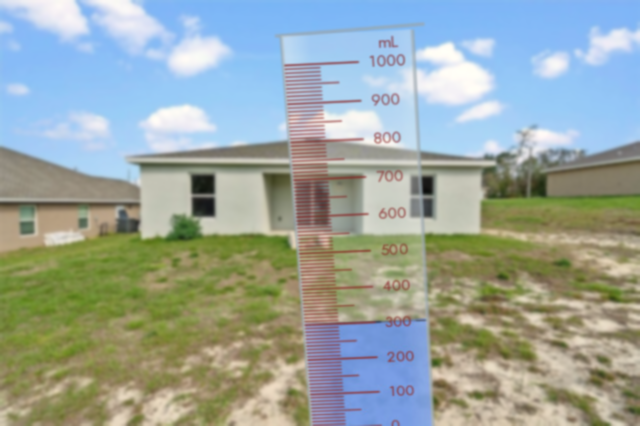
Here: 300 mL
